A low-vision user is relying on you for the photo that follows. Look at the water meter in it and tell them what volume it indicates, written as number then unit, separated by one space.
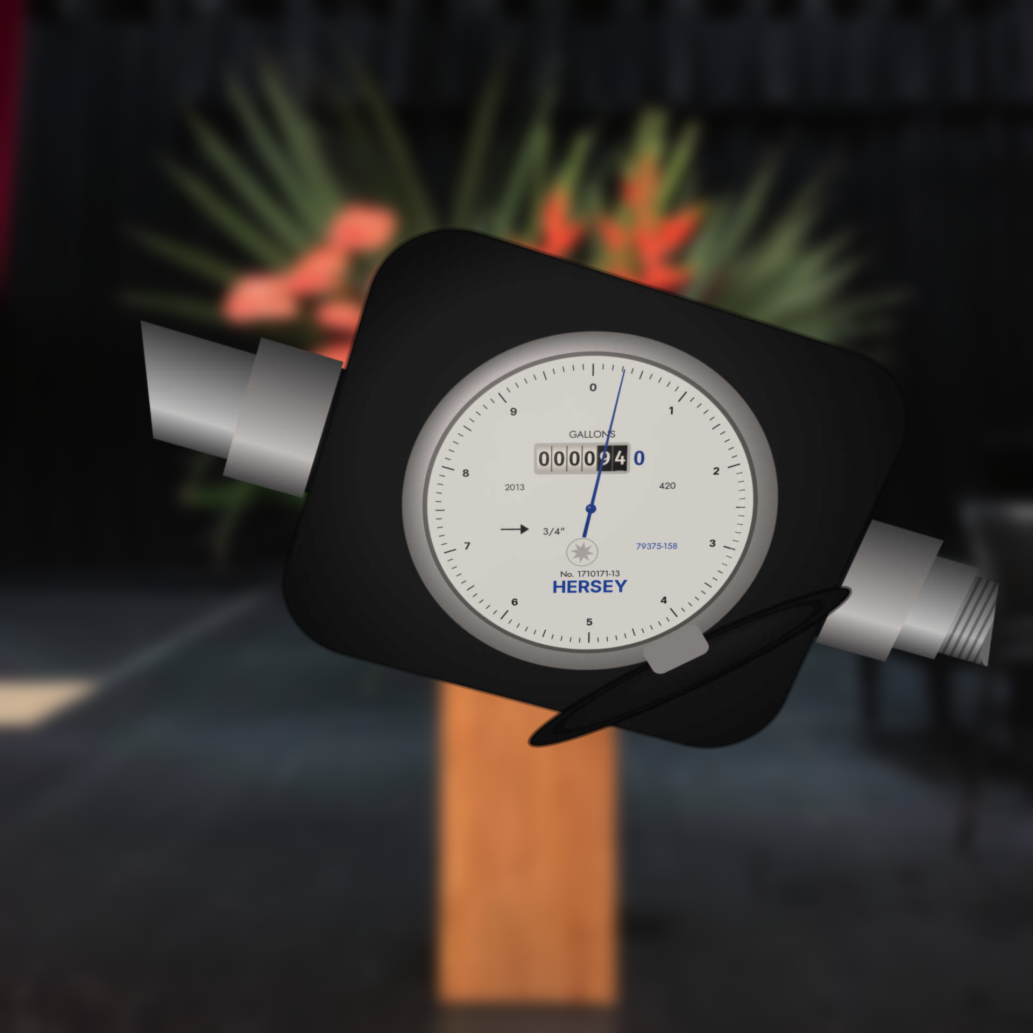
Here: 940.3 gal
